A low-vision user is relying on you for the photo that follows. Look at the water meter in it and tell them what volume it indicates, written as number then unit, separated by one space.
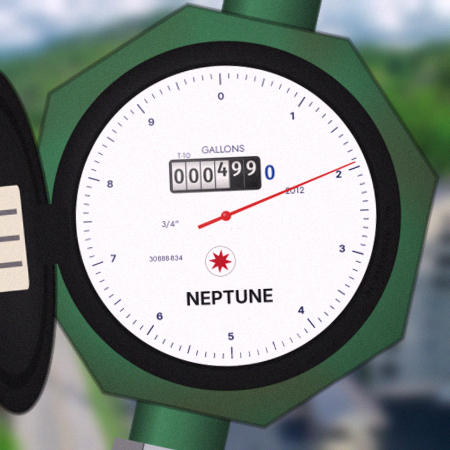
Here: 4991.9 gal
